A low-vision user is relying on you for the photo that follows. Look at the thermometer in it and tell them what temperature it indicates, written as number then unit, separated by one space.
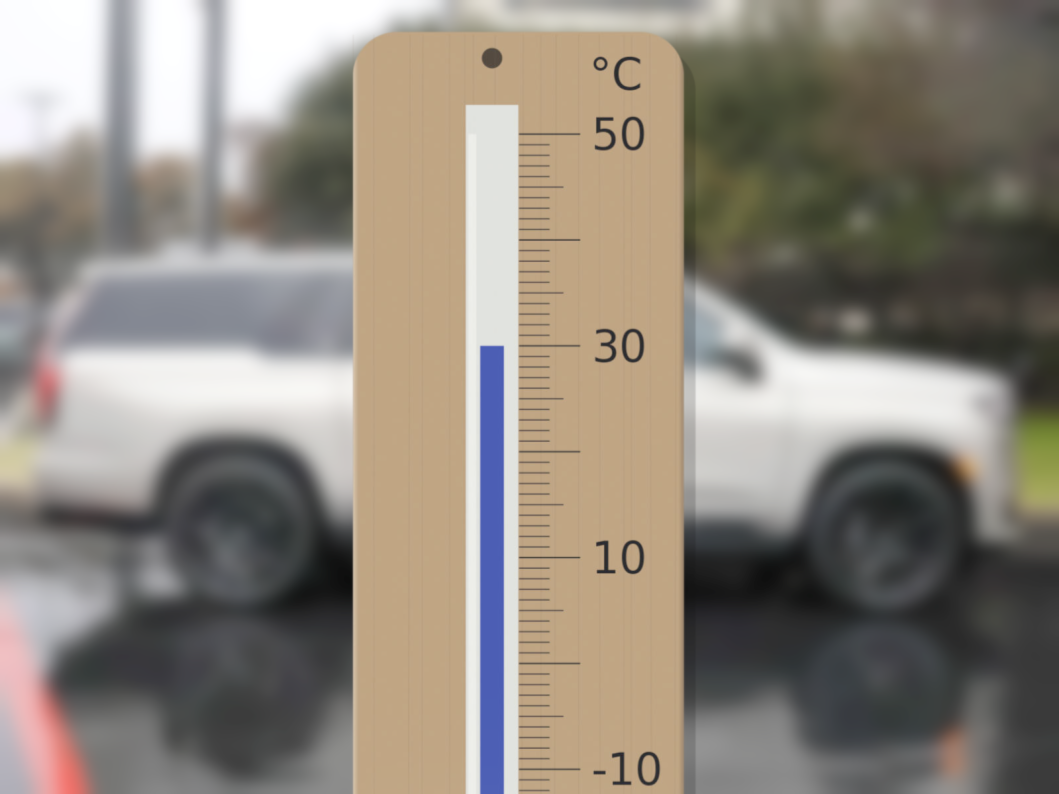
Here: 30 °C
